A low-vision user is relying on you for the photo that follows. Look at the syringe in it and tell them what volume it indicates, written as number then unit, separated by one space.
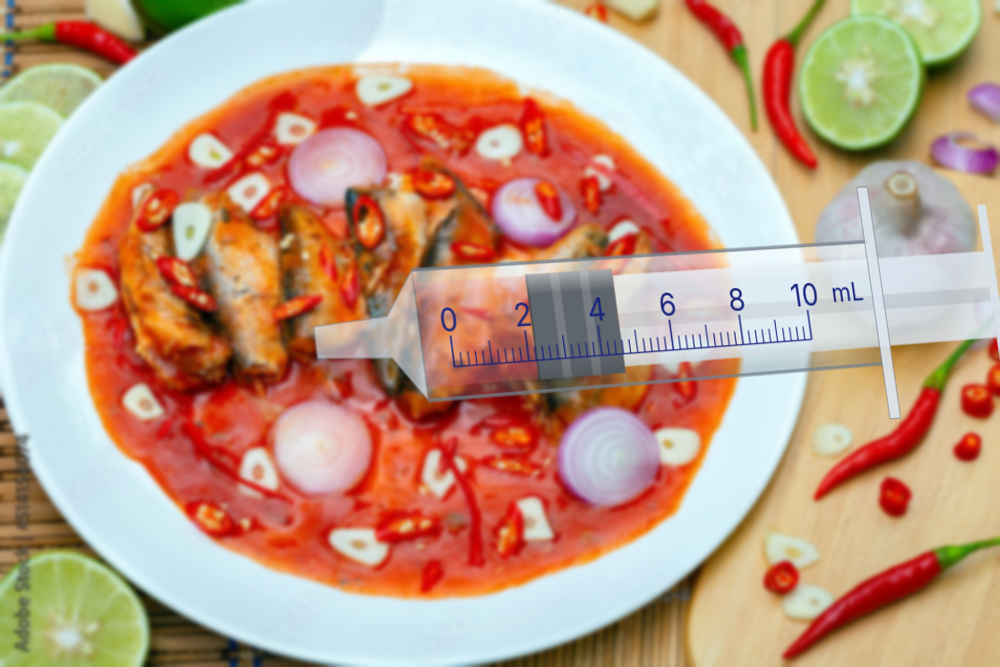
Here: 2.2 mL
